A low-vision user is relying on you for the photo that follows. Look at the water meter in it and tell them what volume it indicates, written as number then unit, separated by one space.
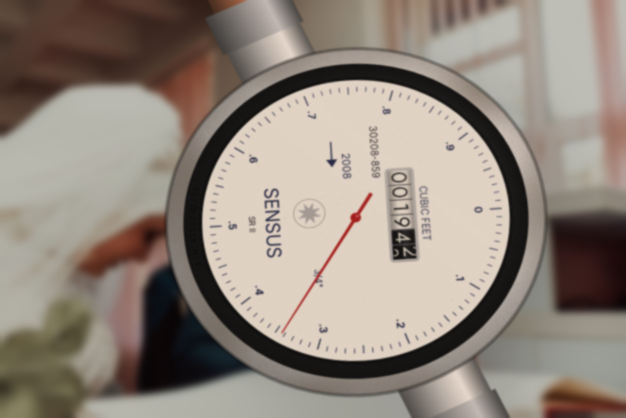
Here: 1942.34 ft³
